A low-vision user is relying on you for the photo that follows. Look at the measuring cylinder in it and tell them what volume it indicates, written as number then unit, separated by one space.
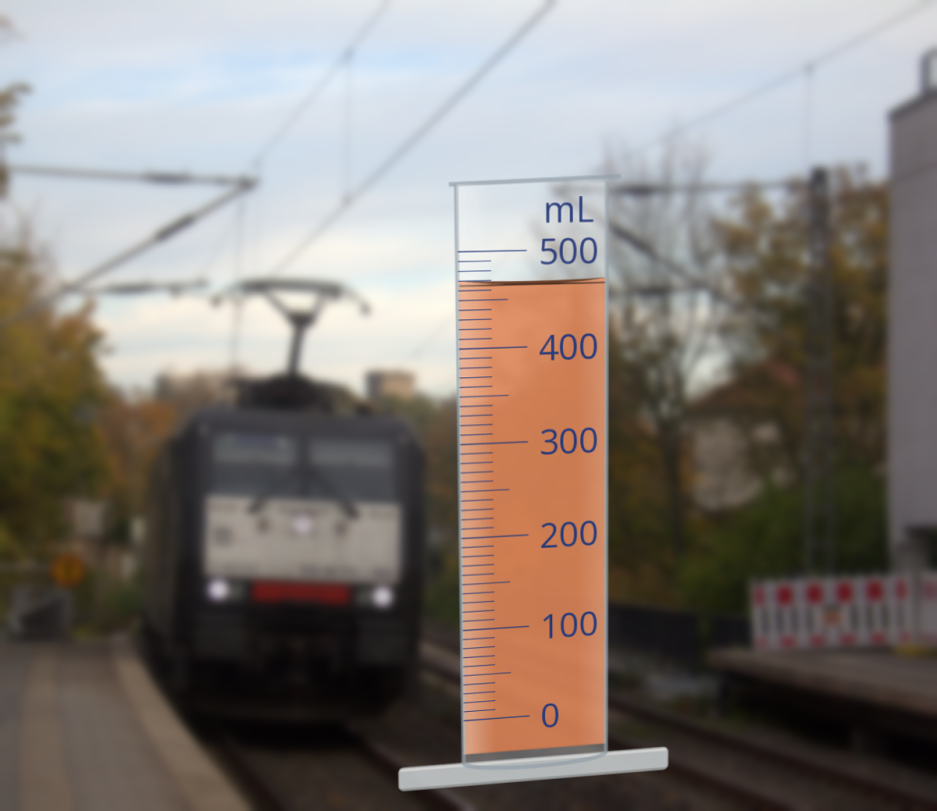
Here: 465 mL
